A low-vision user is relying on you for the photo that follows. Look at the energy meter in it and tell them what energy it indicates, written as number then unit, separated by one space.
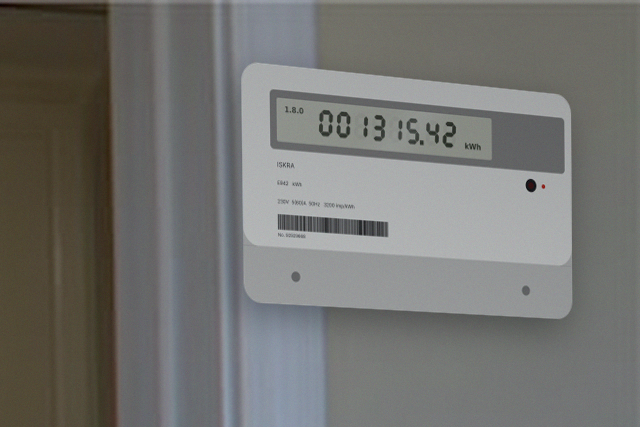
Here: 1315.42 kWh
